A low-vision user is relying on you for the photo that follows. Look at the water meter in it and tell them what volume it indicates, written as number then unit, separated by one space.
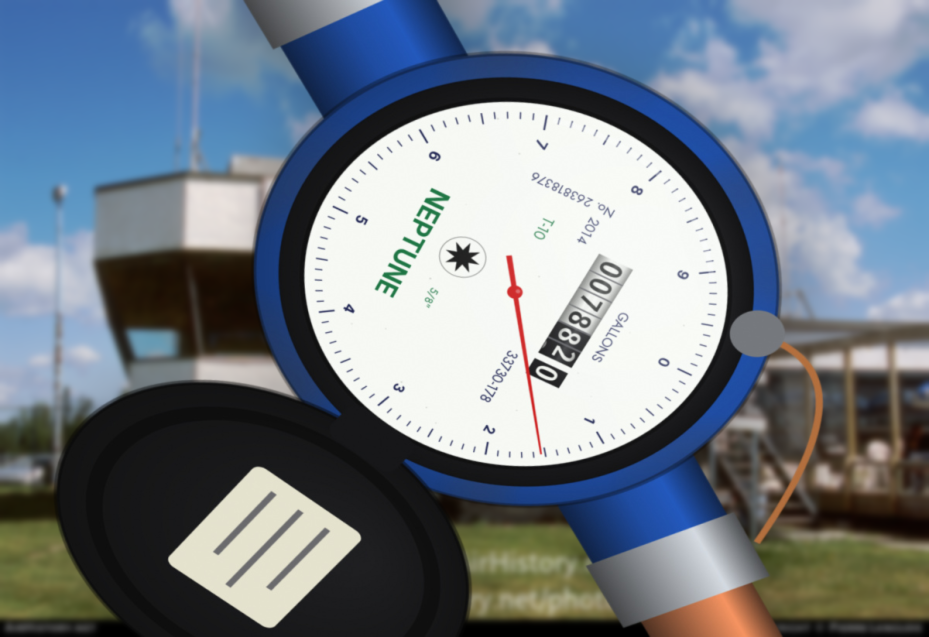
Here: 78821.5 gal
